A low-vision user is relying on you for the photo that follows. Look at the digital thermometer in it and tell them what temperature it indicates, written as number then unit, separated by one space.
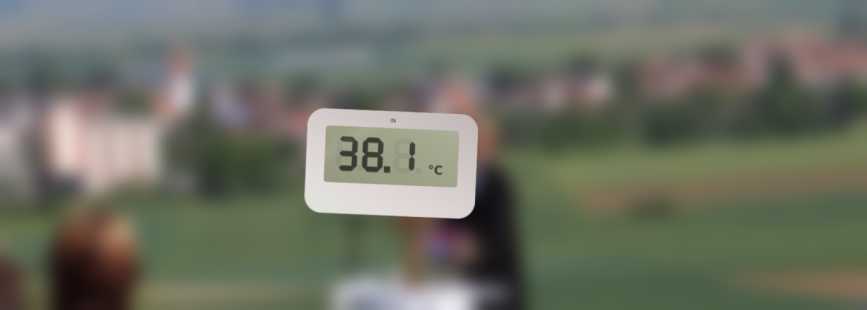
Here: 38.1 °C
